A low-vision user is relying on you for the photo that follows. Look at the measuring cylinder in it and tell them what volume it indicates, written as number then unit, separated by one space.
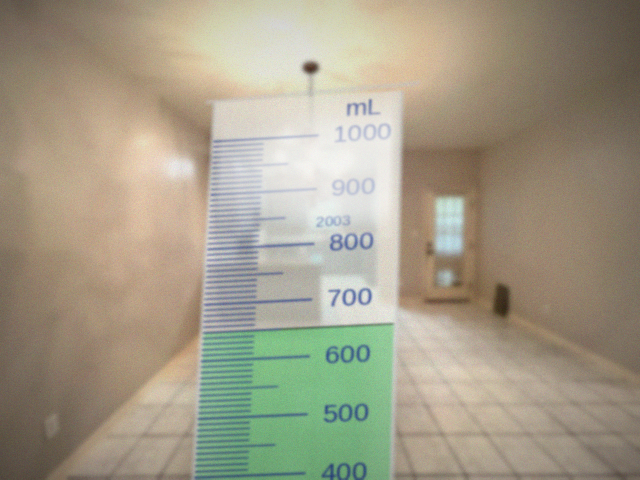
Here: 650 mL
